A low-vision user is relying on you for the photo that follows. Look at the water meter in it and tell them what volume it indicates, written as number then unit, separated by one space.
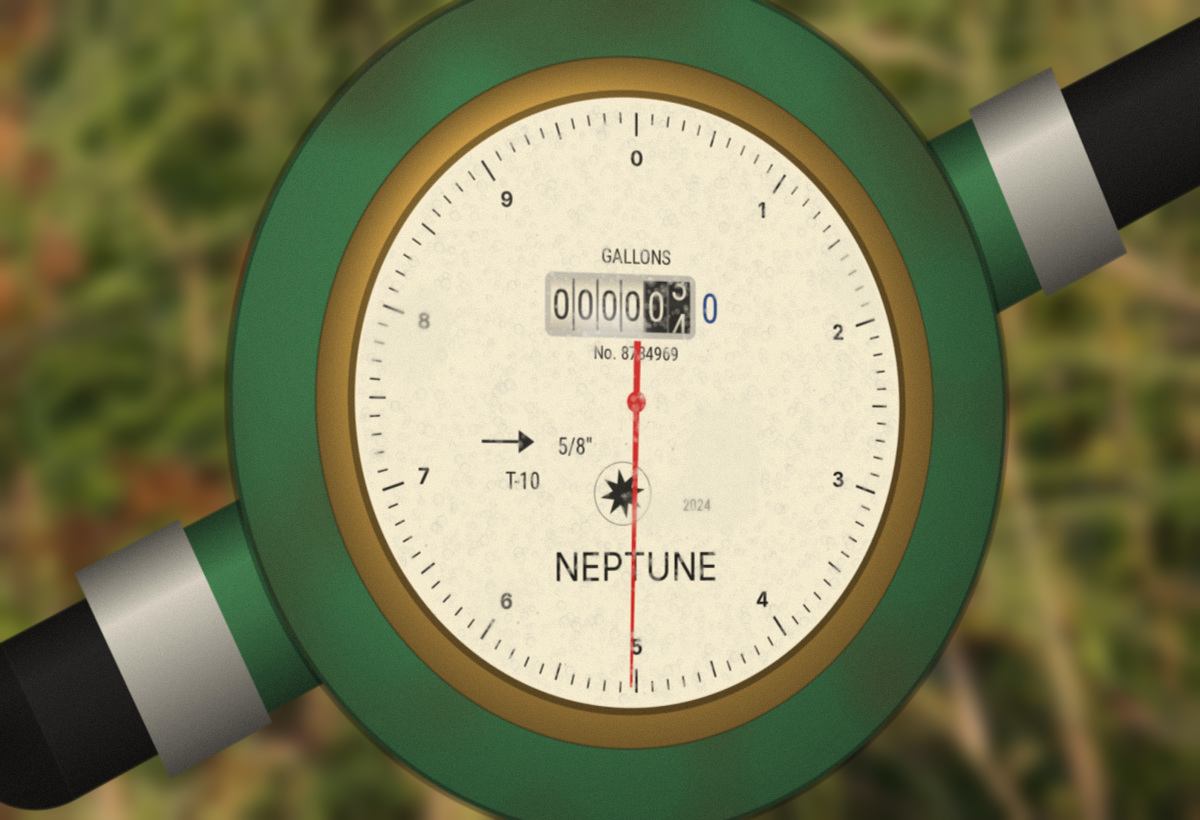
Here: 35.0 gal
